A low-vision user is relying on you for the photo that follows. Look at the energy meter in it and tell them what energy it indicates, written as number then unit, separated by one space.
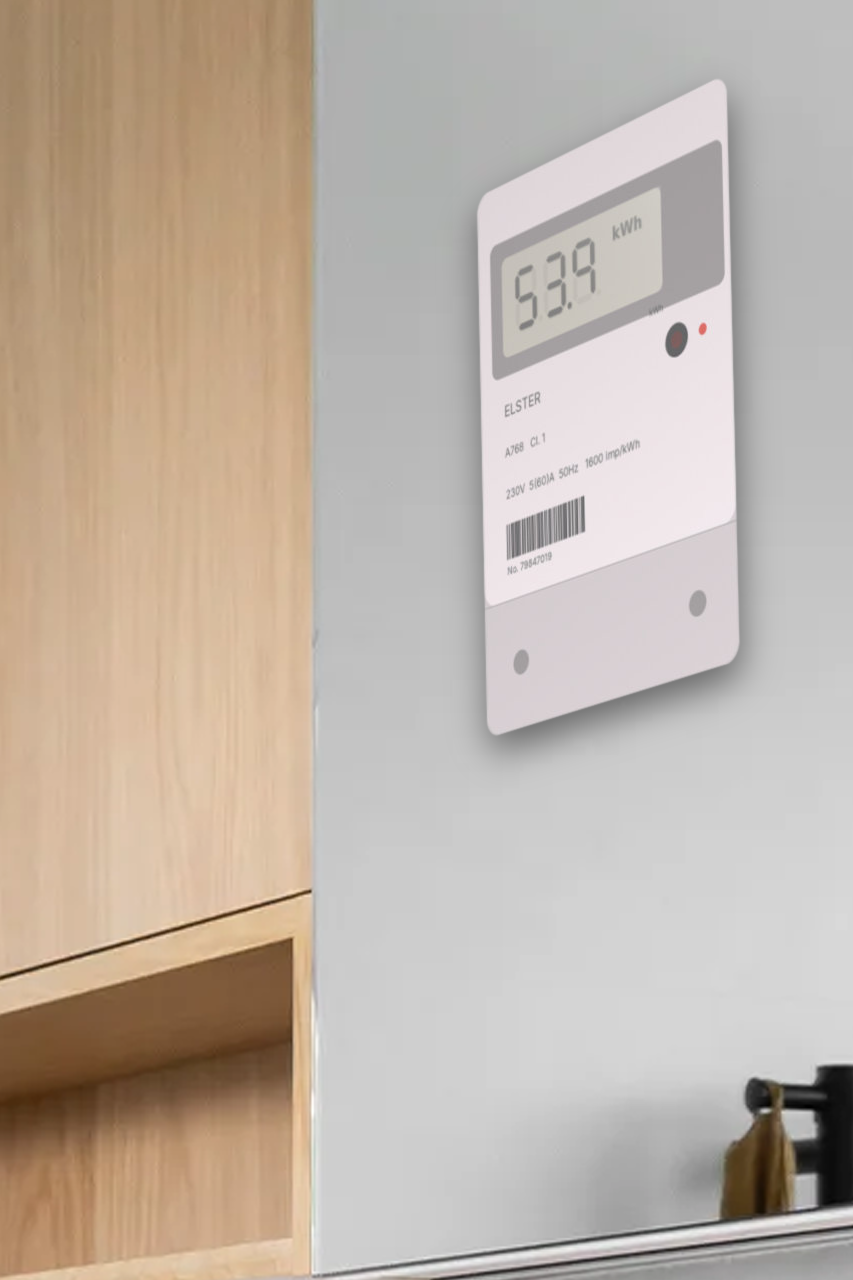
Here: 53.9 kWh
